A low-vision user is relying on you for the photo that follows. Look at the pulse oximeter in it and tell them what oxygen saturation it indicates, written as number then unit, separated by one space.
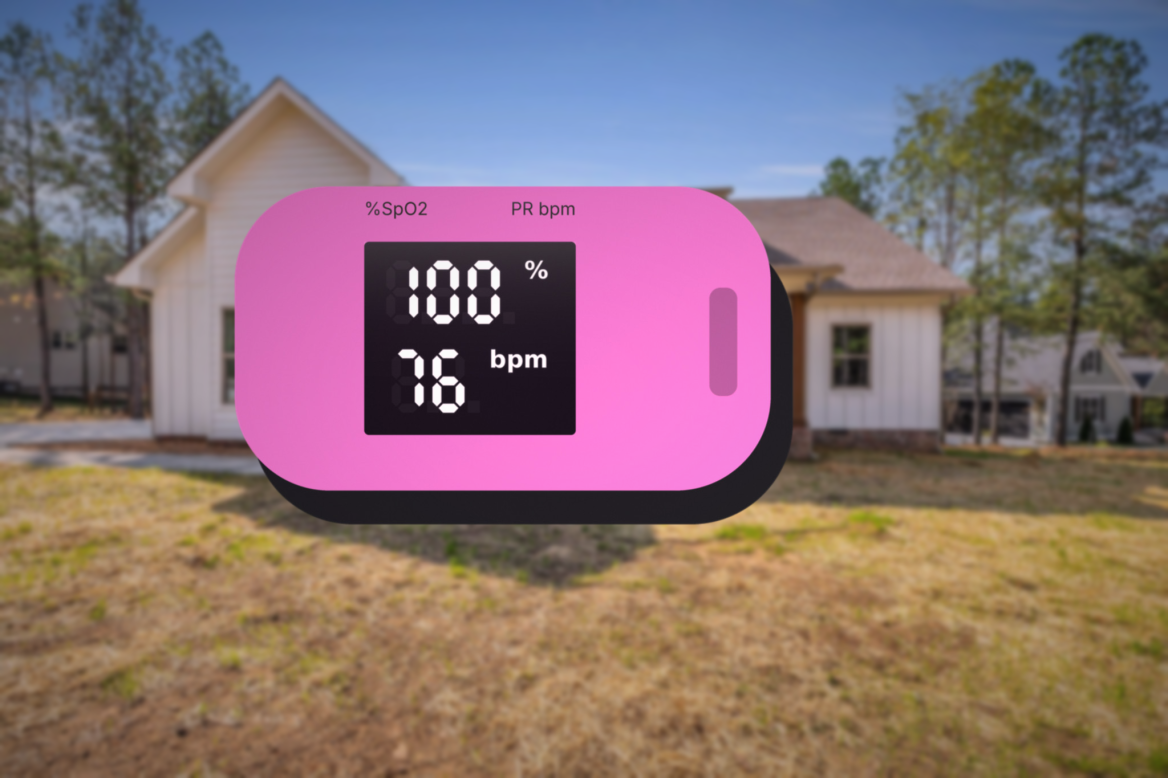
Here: 100 %
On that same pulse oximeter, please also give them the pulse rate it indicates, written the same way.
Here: 76 bpm
